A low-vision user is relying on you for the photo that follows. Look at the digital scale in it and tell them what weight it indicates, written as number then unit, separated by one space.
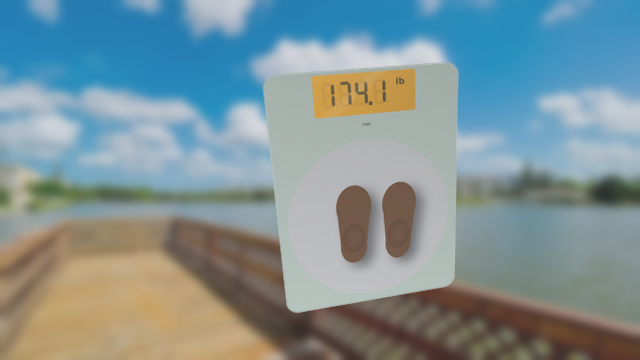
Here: 174.1 lb
